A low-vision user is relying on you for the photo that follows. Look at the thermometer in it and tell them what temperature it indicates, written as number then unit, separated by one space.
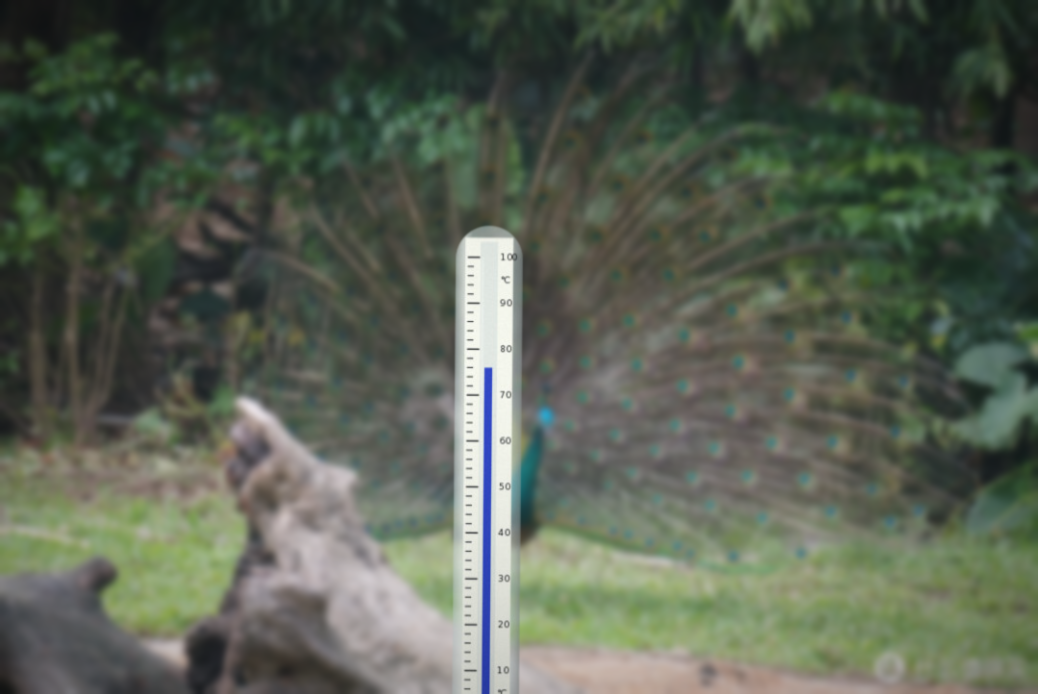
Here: 76 °C
